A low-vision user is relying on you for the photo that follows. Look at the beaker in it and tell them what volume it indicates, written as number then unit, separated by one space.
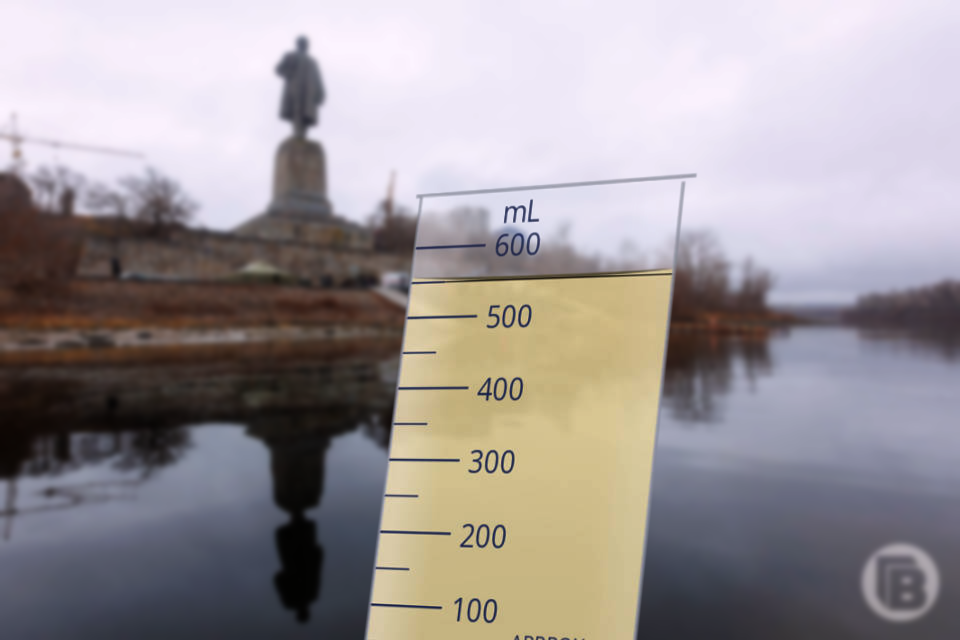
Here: 550 mL
